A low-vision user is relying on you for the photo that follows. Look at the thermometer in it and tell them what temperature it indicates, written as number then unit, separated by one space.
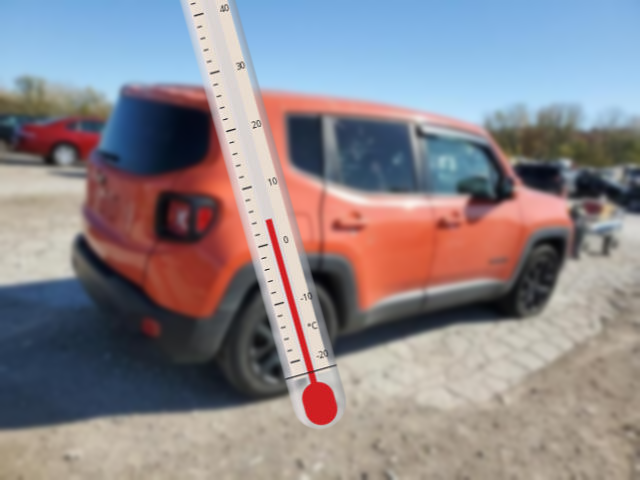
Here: 4 °C
